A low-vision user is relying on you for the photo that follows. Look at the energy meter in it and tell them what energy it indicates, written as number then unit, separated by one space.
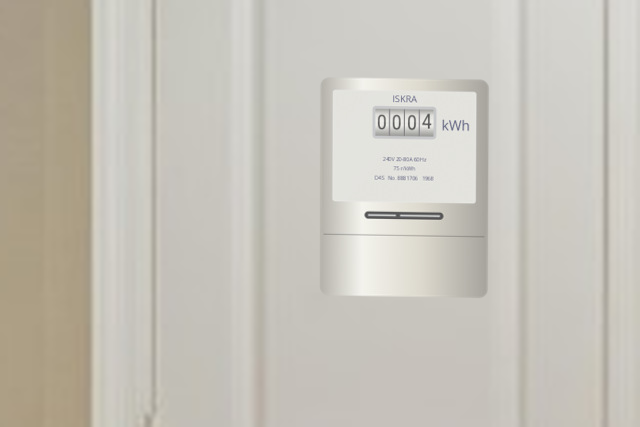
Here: 4 kWh
